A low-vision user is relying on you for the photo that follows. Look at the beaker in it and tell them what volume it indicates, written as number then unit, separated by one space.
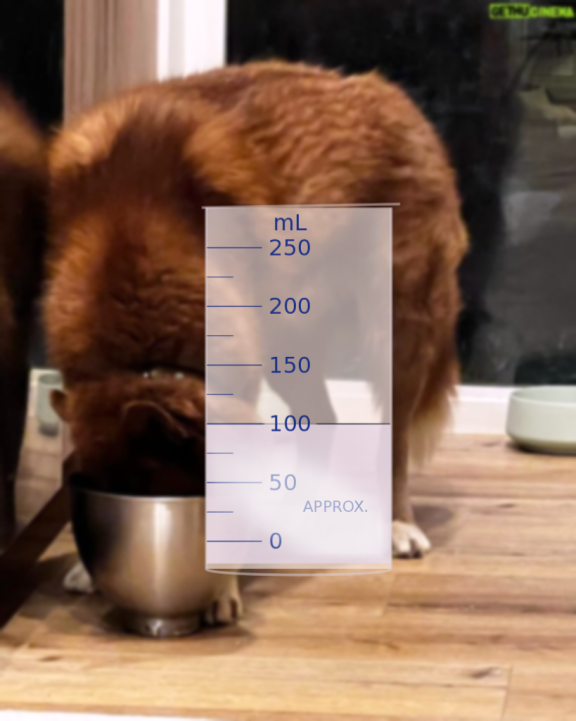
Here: 100 mL
